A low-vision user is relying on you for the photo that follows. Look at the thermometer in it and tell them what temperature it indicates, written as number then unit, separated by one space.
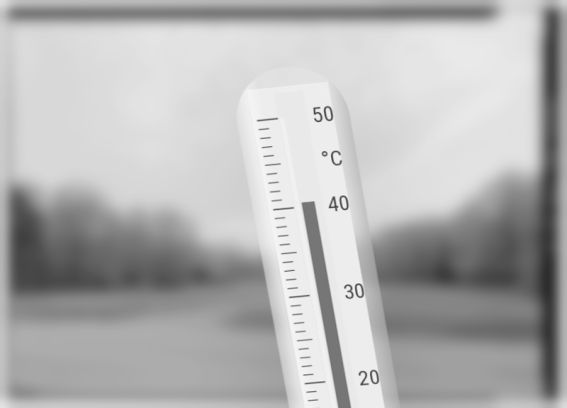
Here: 40.5 °C
